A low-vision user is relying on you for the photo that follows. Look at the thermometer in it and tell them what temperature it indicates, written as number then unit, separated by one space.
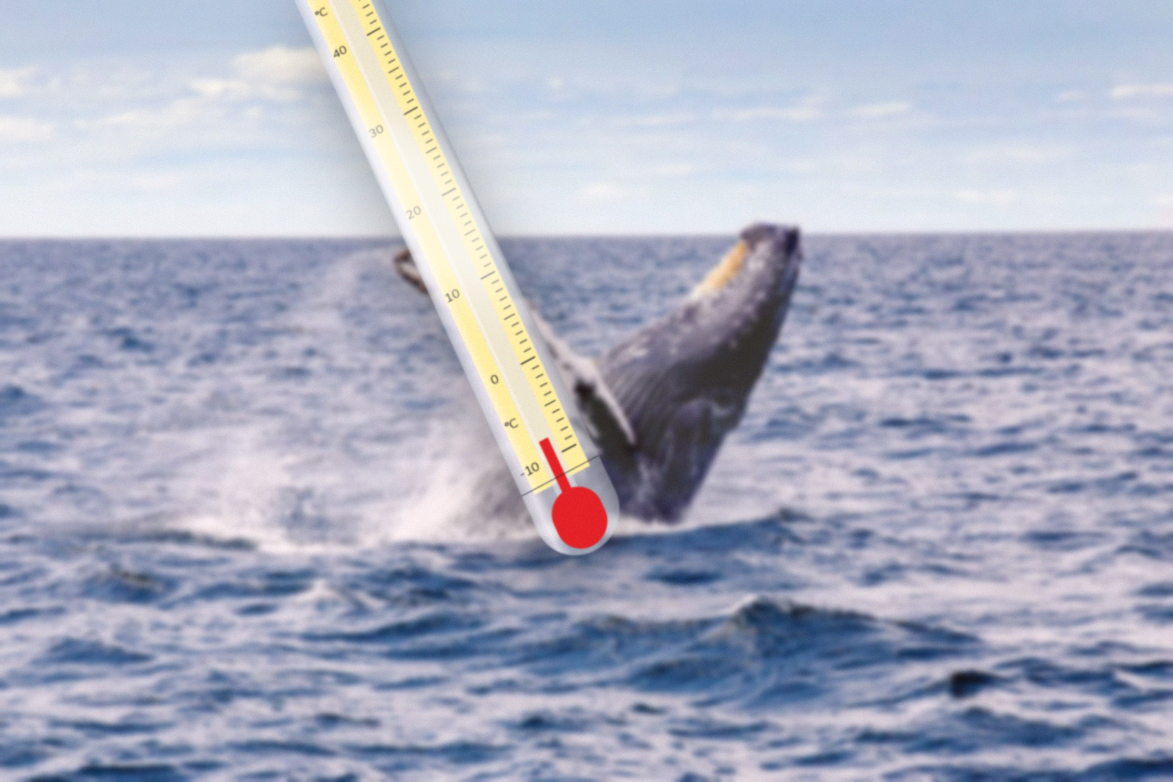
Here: -8 °C
